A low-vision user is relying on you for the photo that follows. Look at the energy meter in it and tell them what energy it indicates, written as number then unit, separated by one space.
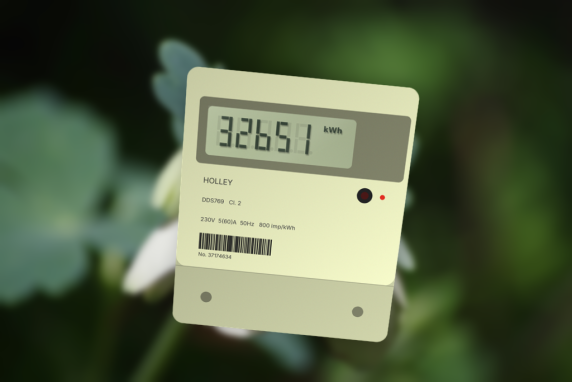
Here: 32651 kWh
